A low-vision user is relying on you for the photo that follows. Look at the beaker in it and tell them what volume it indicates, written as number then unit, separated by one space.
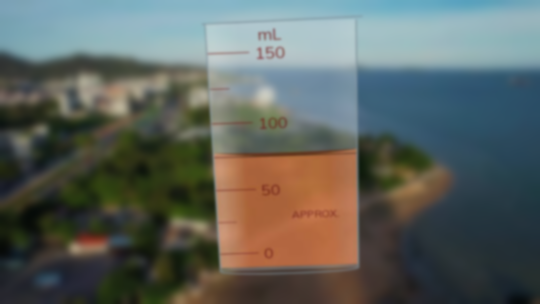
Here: 75 mL
